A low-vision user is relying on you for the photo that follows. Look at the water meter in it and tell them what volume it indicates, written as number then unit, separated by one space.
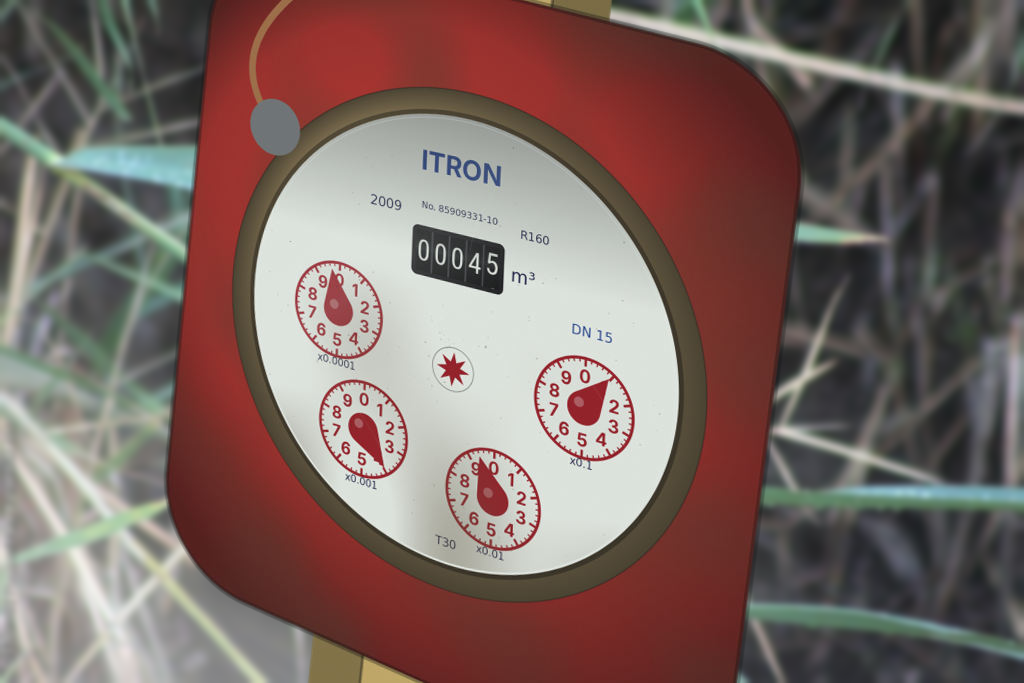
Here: 45.0939 m³
